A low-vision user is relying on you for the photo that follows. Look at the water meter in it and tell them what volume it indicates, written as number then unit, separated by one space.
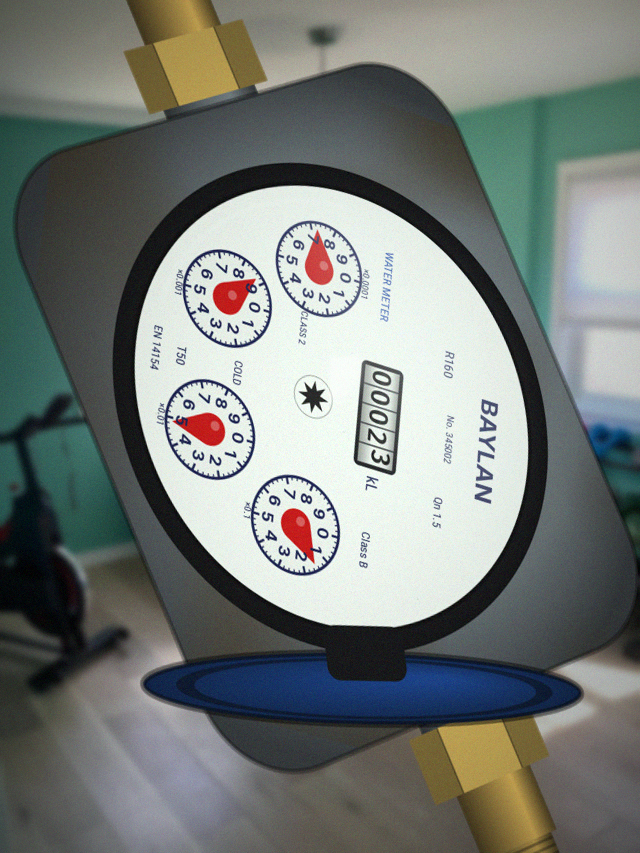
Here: 23.1487 kL
